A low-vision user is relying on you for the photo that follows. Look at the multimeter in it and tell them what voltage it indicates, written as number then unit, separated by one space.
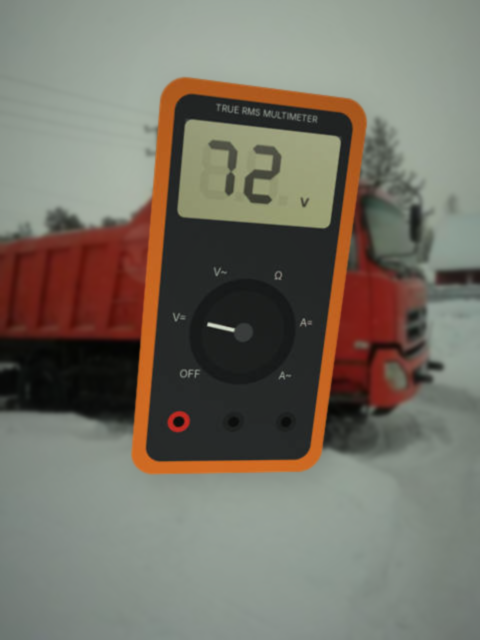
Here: 72 V
